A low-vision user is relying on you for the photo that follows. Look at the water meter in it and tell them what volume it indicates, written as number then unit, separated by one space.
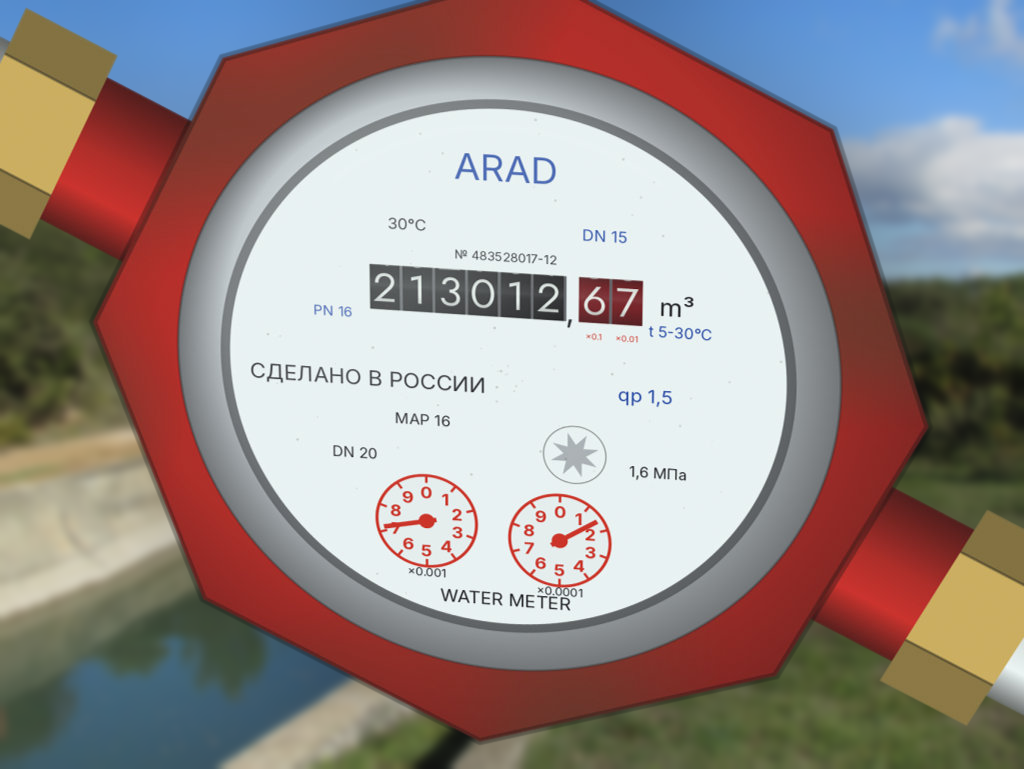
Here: 213012.6771 m³
